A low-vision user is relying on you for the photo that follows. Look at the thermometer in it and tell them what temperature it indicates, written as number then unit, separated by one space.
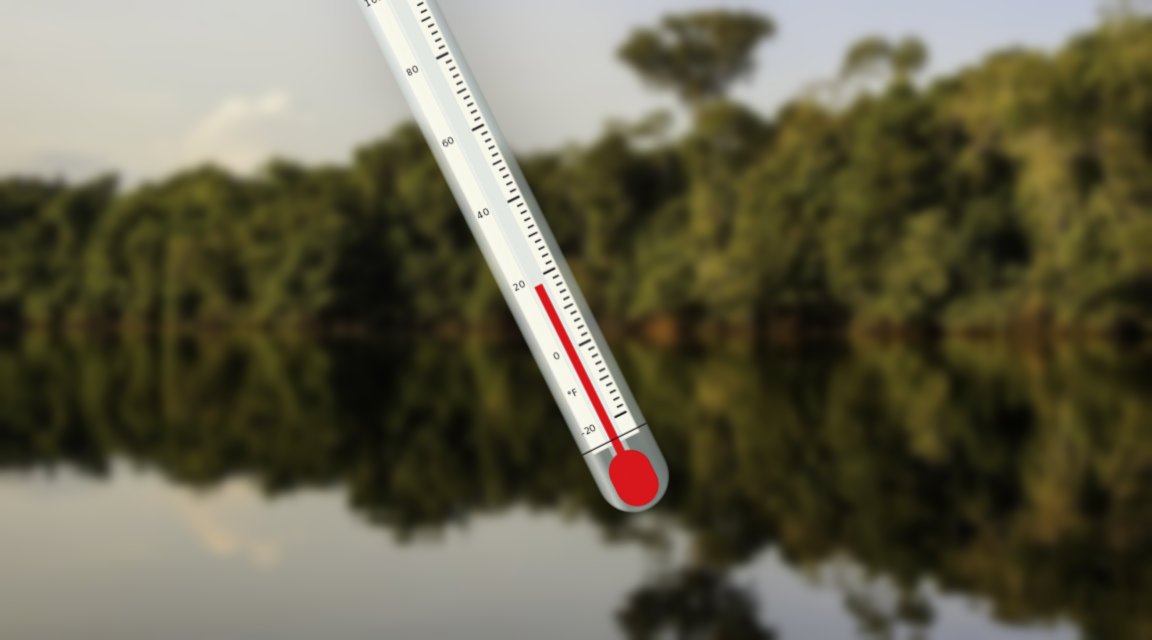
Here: 18 °F
